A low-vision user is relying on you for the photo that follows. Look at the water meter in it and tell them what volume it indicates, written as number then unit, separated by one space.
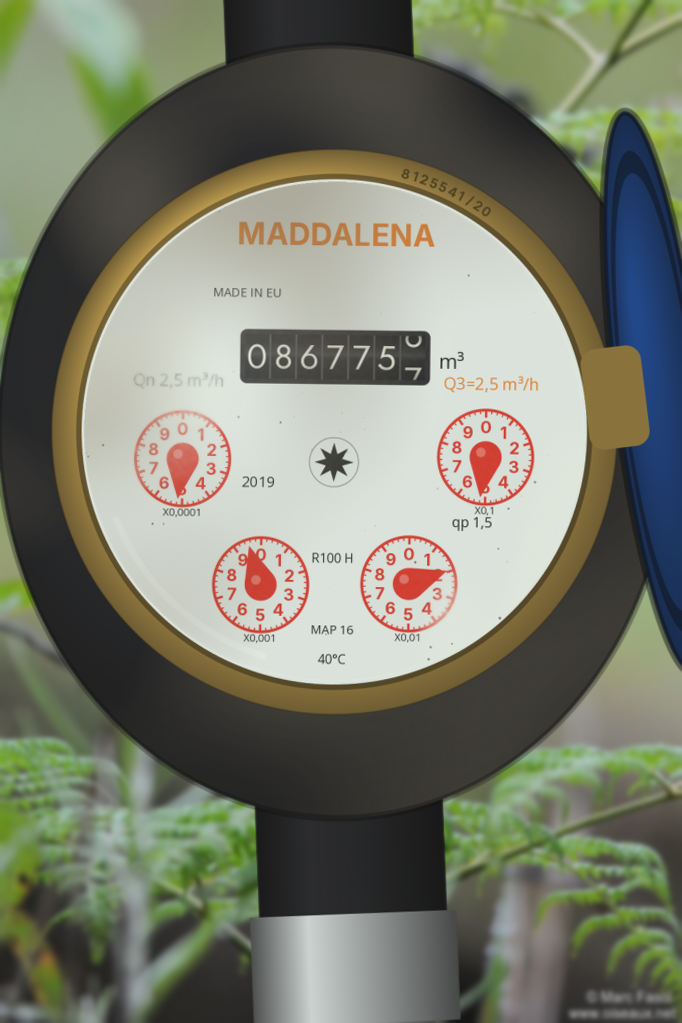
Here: 867756.5195 m³
